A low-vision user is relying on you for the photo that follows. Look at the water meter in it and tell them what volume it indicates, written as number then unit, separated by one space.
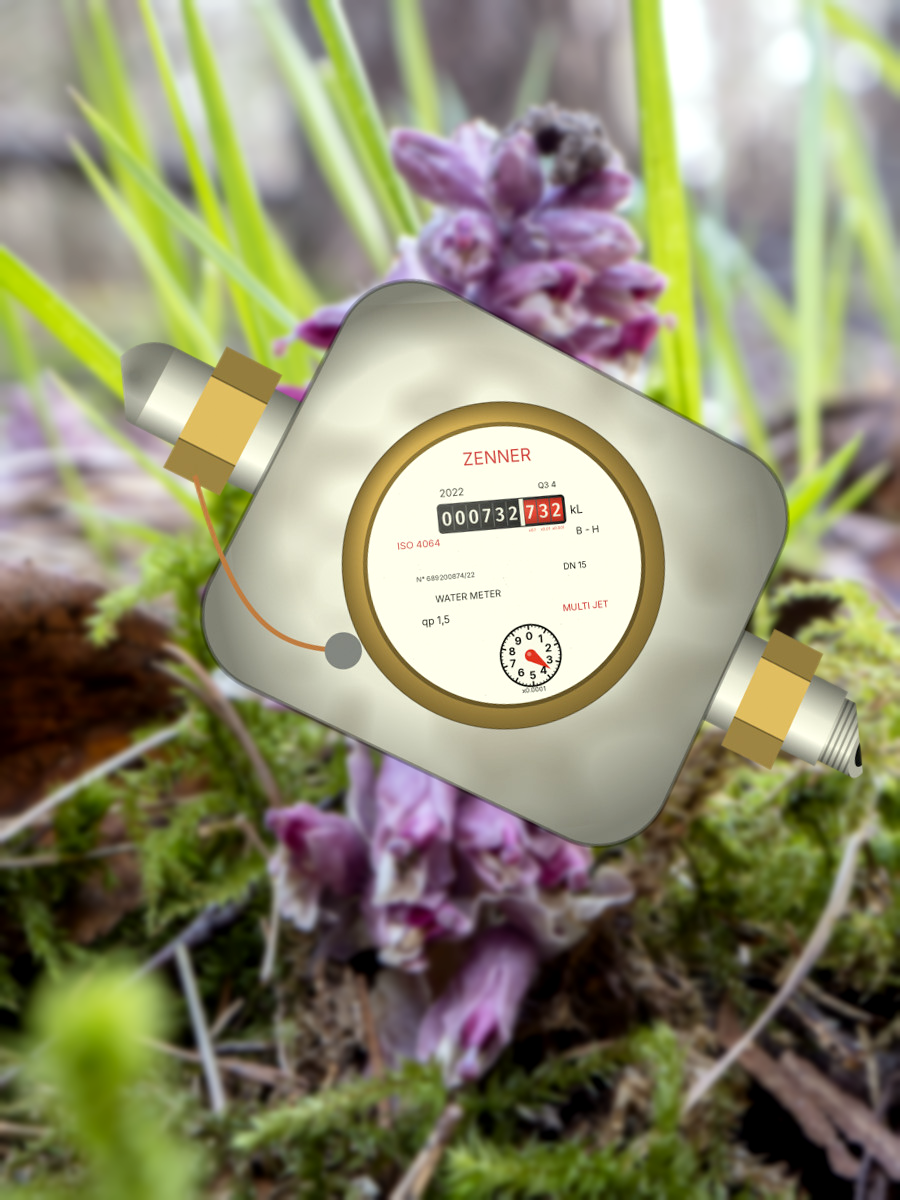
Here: 732.7323 kL
